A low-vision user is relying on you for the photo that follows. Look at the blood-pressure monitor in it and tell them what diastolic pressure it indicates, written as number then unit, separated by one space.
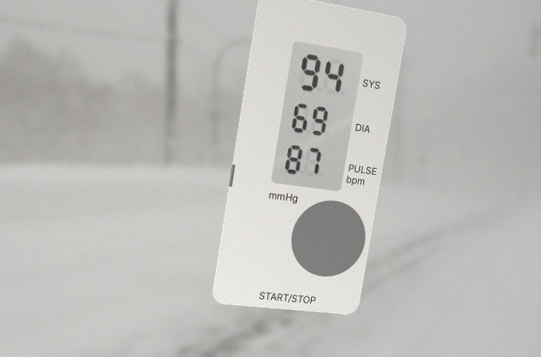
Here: 69 mmHg
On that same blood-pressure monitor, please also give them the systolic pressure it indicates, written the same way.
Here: 94 mmHg
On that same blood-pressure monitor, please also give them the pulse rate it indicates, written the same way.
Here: 87 bpm
